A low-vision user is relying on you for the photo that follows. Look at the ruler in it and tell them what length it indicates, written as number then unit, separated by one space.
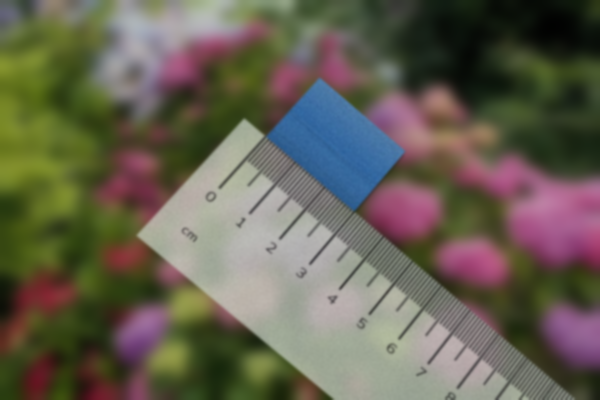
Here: 3 cm
